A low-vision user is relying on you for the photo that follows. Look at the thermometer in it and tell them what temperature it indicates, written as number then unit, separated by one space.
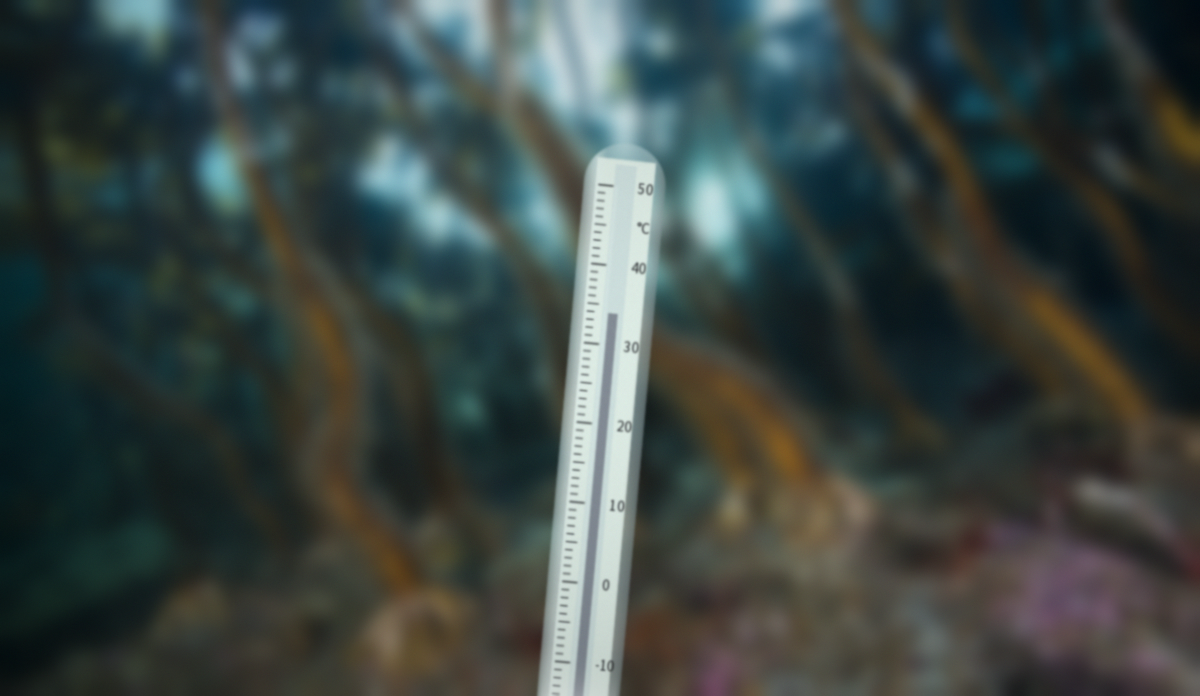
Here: 34 °C
